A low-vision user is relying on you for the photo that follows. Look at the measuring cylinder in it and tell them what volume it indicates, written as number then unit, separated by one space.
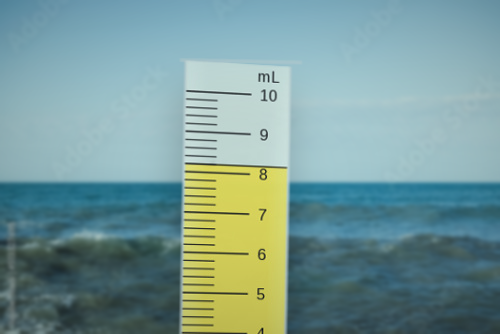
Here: 8.2 mL
